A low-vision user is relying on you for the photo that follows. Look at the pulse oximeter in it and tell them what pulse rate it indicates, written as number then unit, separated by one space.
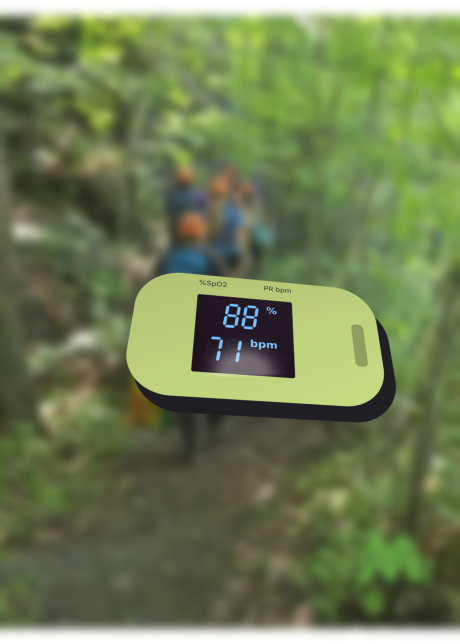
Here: 71 bpm
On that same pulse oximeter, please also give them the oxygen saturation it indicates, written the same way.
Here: 88 %
